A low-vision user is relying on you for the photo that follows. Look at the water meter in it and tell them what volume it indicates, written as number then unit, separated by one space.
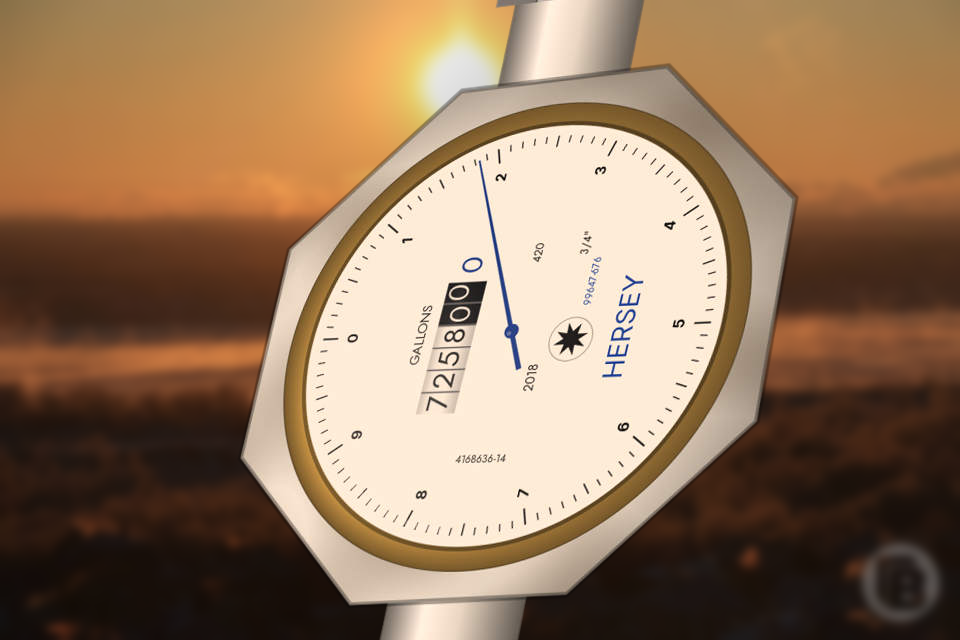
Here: 7258001.8 gal
